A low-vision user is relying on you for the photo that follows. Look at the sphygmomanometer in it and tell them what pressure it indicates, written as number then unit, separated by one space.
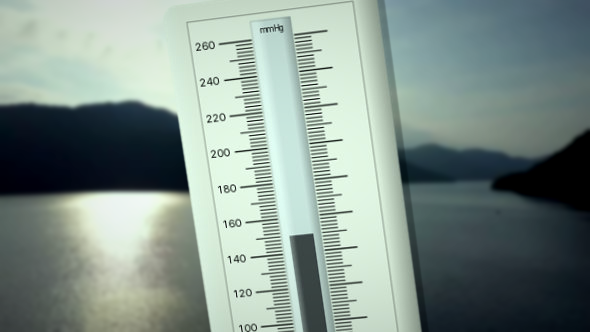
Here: 150 mmHg
